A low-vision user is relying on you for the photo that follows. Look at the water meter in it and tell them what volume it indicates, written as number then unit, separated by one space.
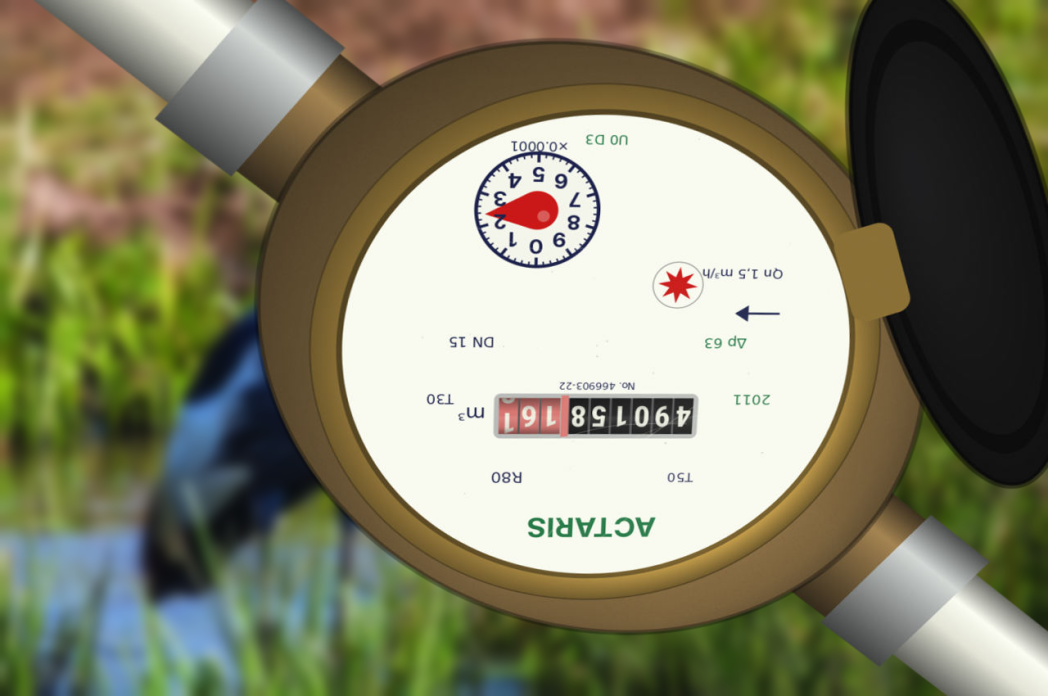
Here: 490158.1612 m³
